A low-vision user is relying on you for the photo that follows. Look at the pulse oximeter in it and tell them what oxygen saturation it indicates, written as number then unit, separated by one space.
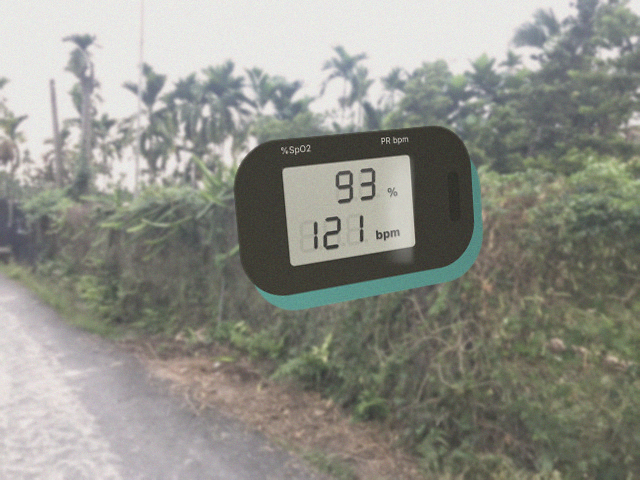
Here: 93 %
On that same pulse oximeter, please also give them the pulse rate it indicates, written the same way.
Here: 121 bpm
